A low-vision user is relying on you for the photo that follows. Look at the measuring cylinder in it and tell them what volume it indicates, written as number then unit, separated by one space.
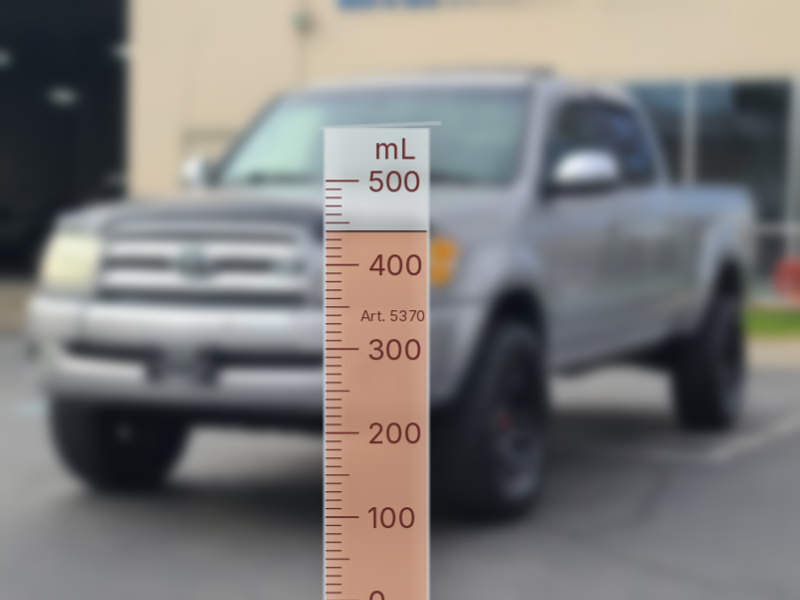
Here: 440 mL
